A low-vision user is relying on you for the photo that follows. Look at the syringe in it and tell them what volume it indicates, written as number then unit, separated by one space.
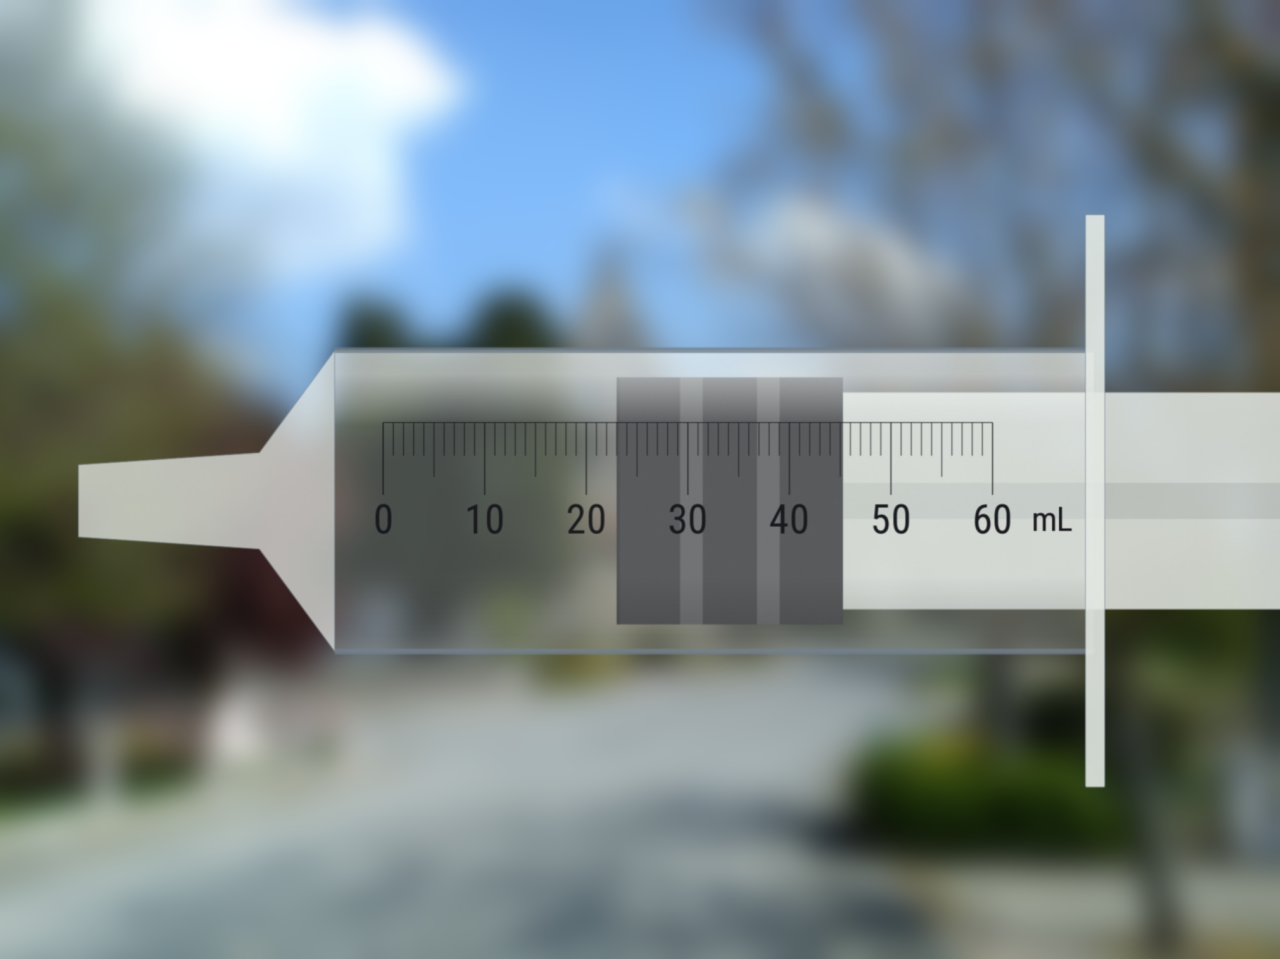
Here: 23 mL
